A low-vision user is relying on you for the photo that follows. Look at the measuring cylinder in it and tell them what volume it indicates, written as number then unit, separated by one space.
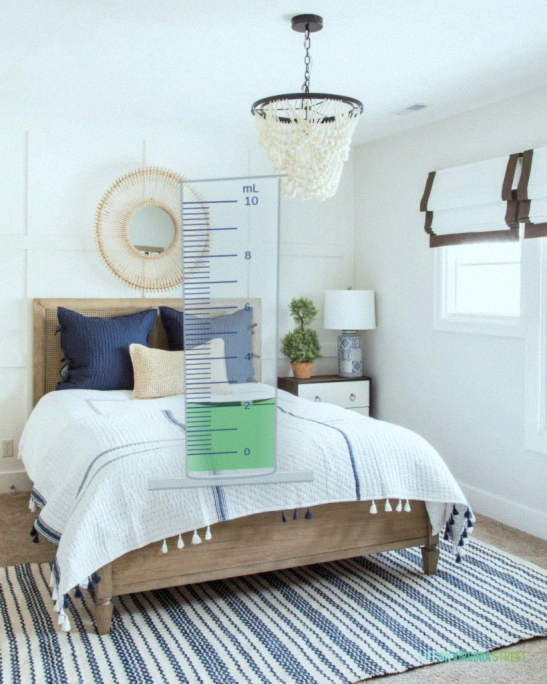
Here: 2 mL
